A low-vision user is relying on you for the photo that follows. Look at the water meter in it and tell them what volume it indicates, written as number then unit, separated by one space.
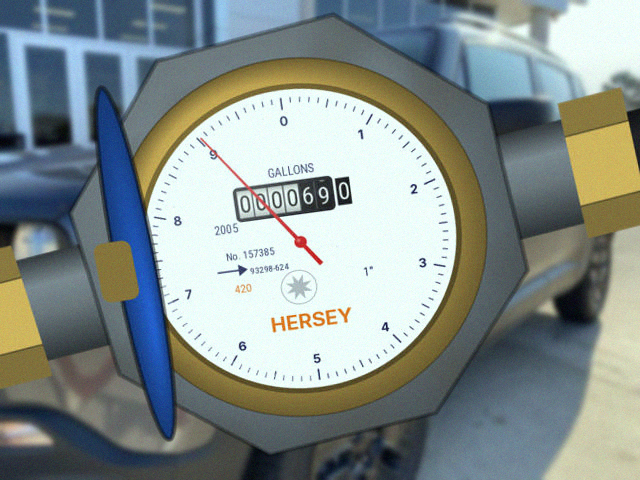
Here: 689.0 gal
